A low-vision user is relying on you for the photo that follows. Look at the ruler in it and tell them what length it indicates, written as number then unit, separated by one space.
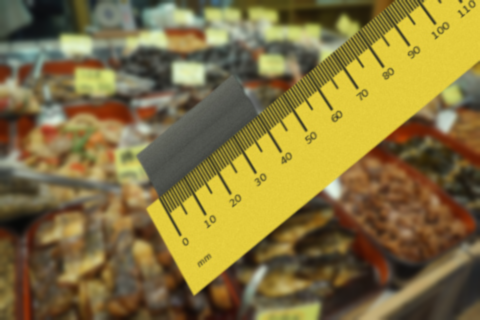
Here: 40 mm
